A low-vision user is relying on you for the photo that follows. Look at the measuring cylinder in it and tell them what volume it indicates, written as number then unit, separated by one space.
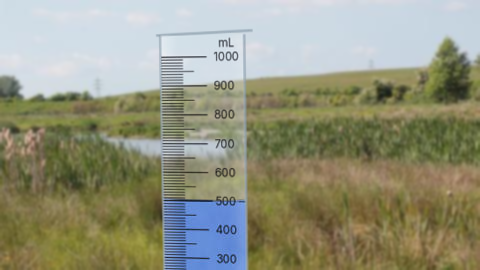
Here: 500 mL
